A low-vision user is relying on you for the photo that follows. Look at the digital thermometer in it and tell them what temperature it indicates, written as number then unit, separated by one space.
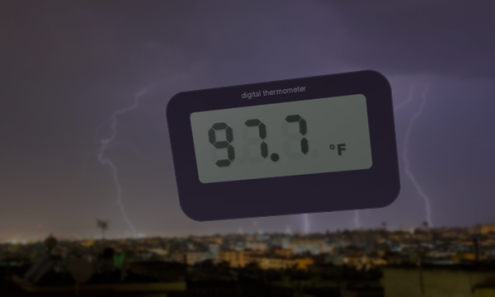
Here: 97.7 °F
